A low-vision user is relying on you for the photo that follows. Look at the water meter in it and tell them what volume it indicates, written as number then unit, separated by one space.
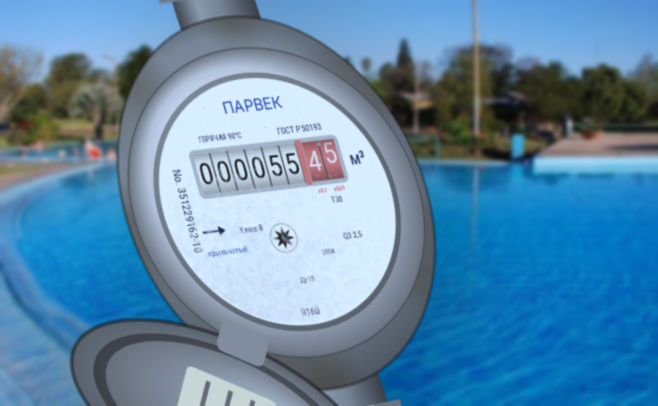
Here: 55.45 m³
